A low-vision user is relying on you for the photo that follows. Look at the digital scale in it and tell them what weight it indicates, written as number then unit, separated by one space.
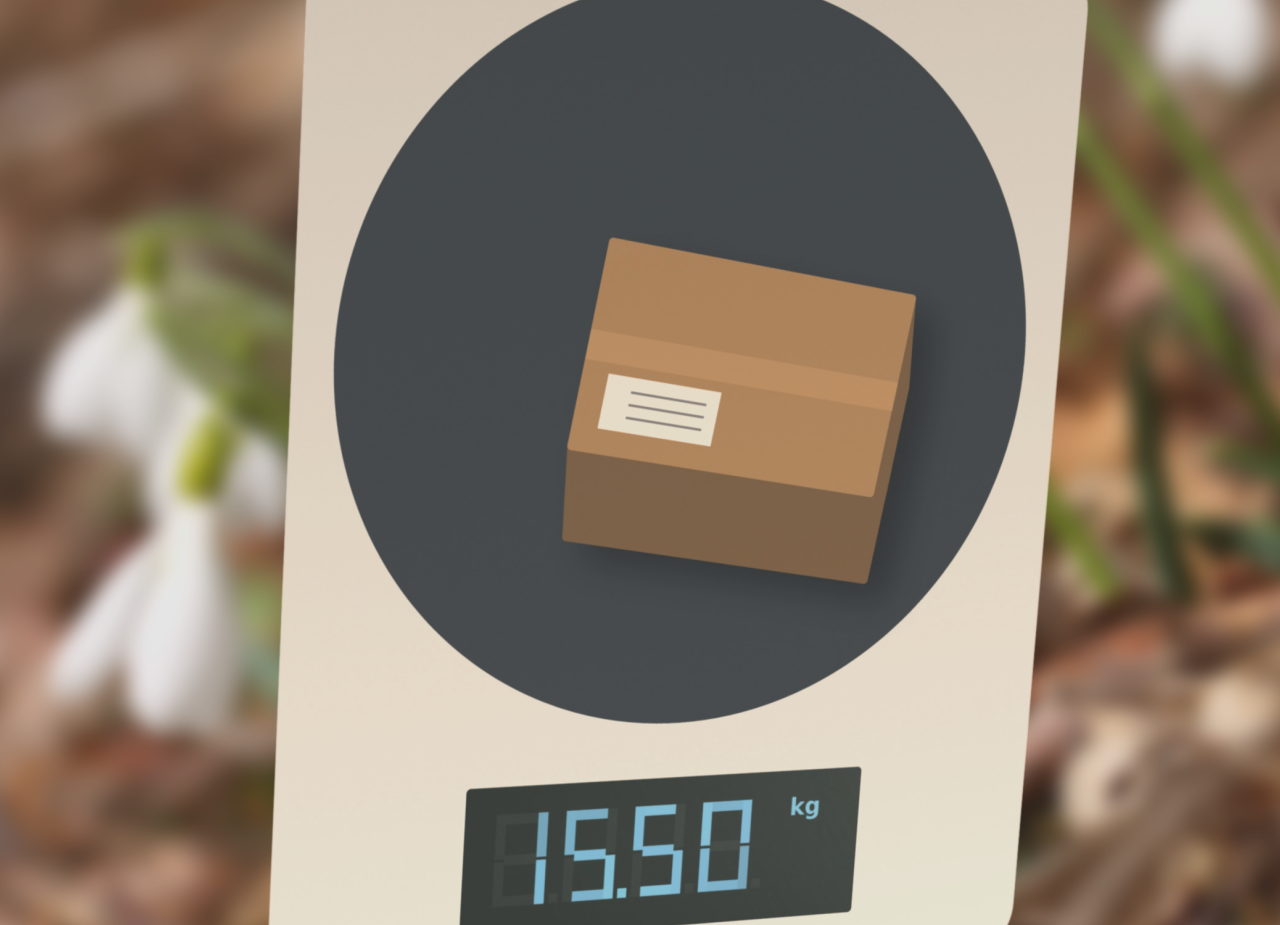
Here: 15.50 kg
